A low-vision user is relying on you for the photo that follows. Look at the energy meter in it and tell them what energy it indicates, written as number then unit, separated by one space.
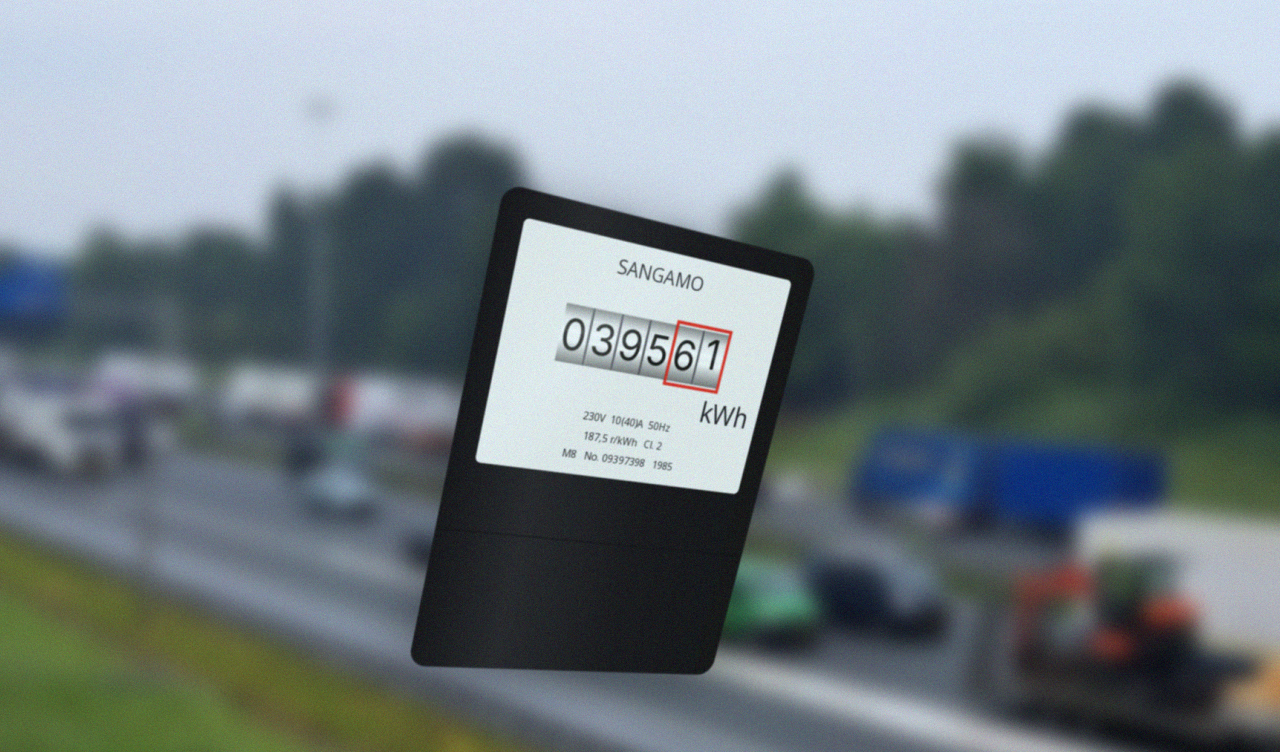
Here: 395.61 kWh
